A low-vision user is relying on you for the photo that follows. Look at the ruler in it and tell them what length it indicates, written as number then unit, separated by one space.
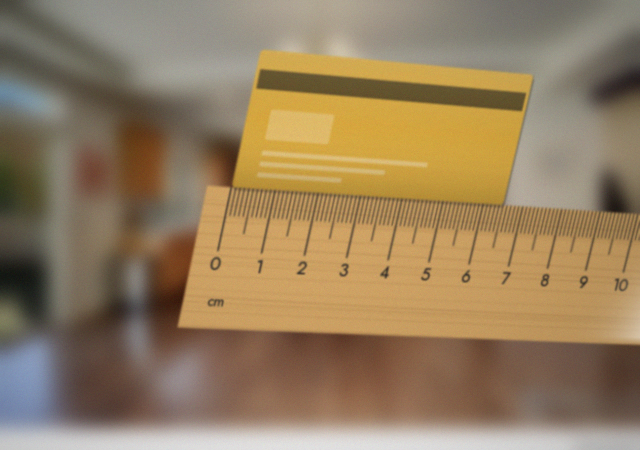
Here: 6.5 cm
